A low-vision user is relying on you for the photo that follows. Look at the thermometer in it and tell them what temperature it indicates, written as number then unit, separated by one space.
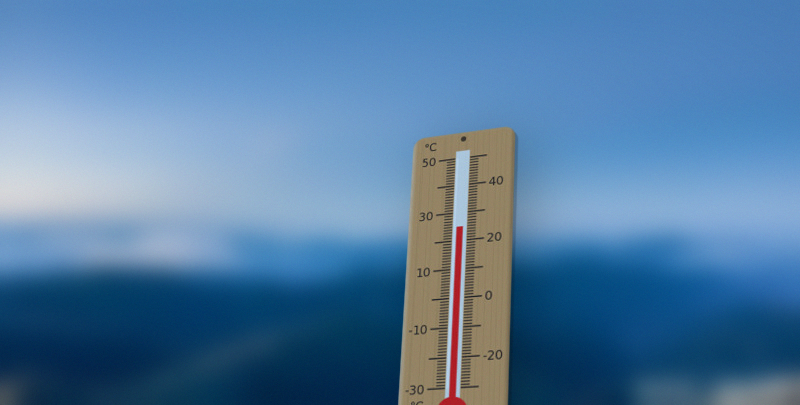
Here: 25 °C
